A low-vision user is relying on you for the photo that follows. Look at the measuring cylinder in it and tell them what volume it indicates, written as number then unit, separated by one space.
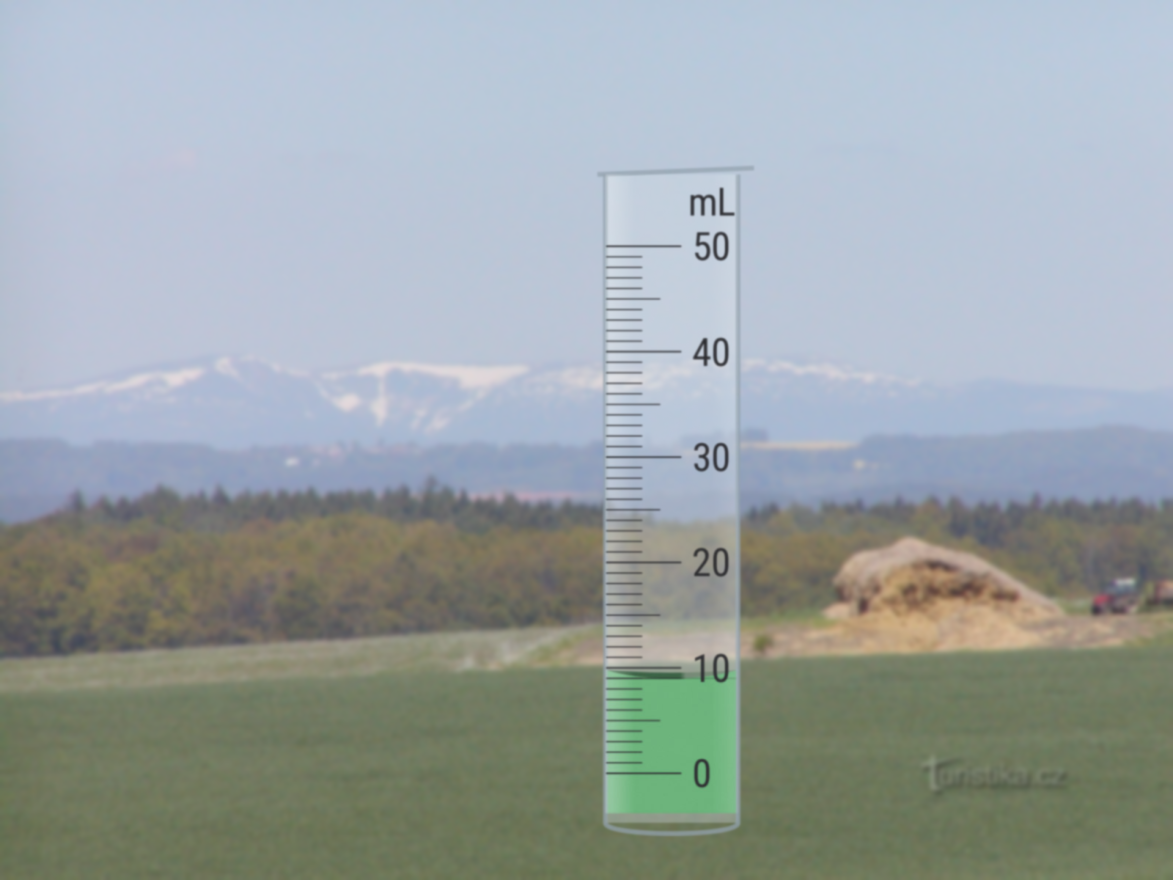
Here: 9 mL
